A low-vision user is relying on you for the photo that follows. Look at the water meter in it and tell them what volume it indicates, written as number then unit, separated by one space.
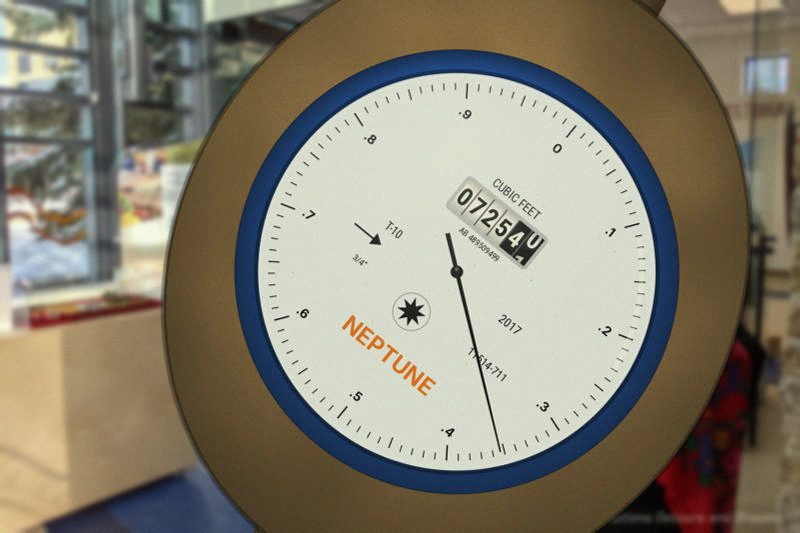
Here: 72540.35 ft³
